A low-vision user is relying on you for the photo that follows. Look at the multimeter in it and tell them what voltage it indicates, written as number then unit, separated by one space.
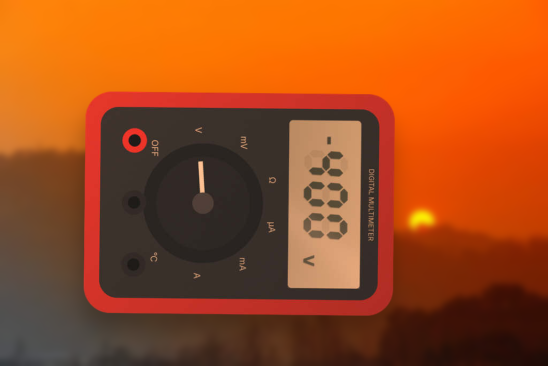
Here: -400 V
